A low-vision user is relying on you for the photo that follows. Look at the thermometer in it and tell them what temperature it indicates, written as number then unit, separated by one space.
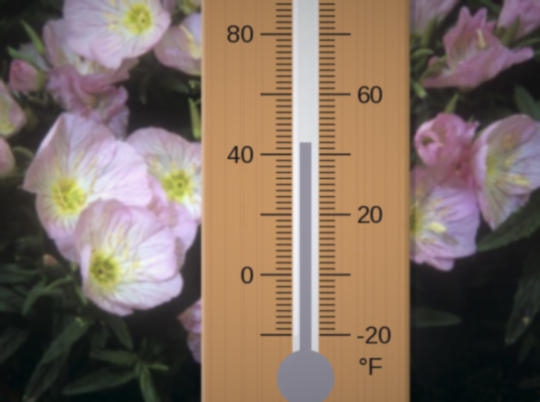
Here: 44 °F
